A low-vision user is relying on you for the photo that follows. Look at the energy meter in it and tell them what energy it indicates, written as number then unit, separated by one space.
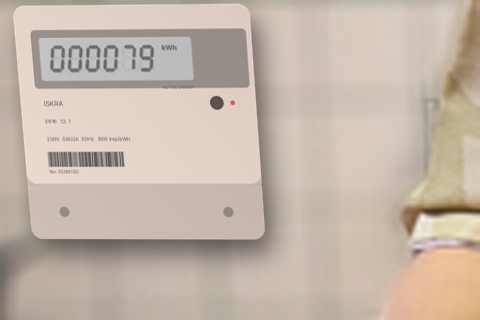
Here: 79 kWh
